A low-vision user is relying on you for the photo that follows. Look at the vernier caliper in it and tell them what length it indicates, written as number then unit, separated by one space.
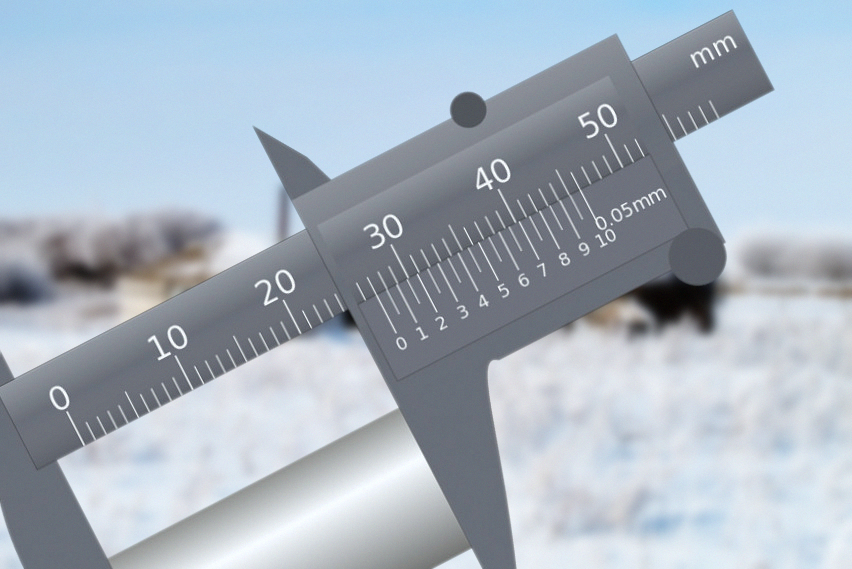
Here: 27.0 mm
